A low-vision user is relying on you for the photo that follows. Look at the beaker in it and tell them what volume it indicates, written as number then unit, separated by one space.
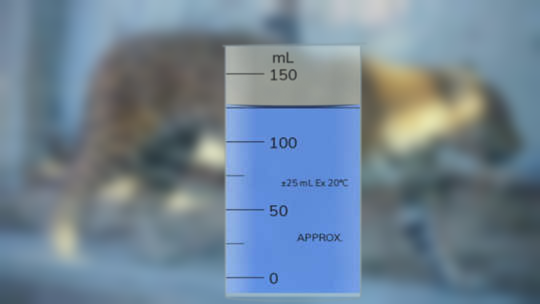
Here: 125 mL
